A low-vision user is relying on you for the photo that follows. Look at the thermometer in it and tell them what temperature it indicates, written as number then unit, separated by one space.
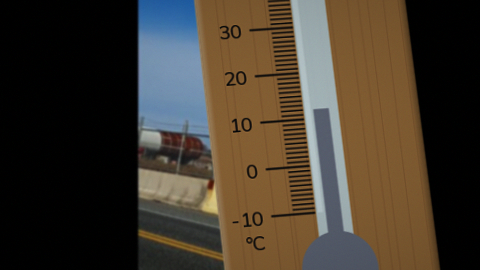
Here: 12 °C
